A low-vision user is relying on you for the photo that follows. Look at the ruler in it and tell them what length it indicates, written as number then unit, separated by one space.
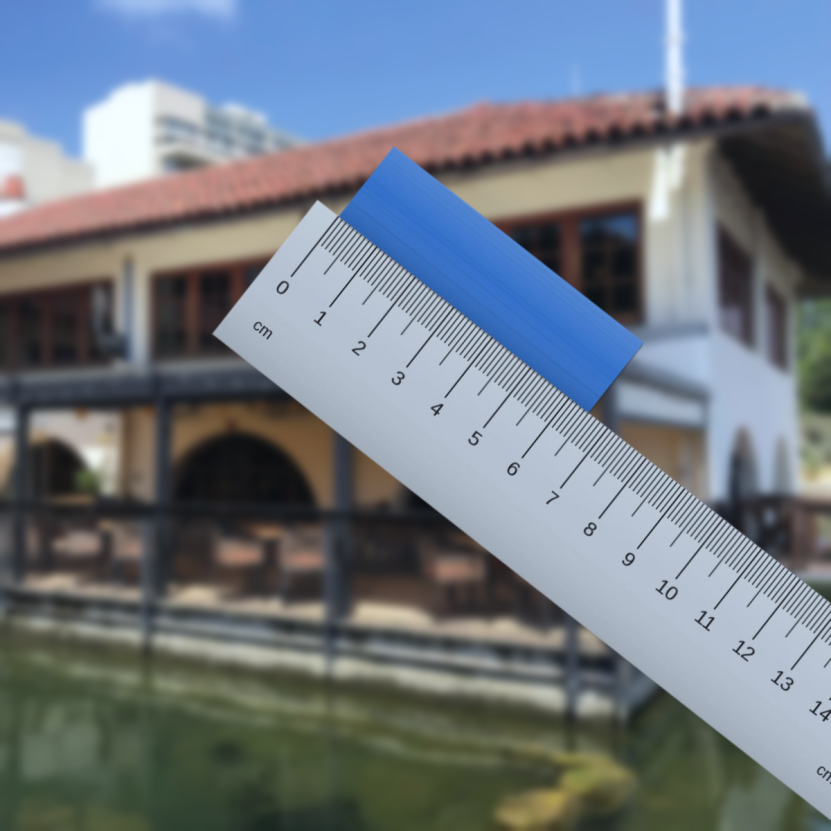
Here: 6.5 cm
